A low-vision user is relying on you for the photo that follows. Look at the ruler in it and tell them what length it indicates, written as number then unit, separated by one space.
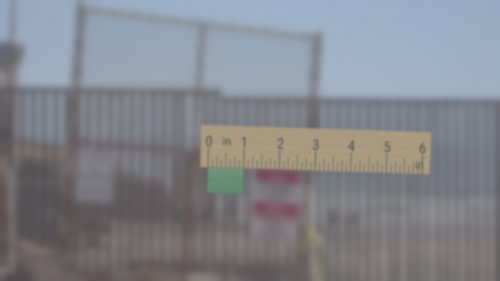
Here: 1 in
